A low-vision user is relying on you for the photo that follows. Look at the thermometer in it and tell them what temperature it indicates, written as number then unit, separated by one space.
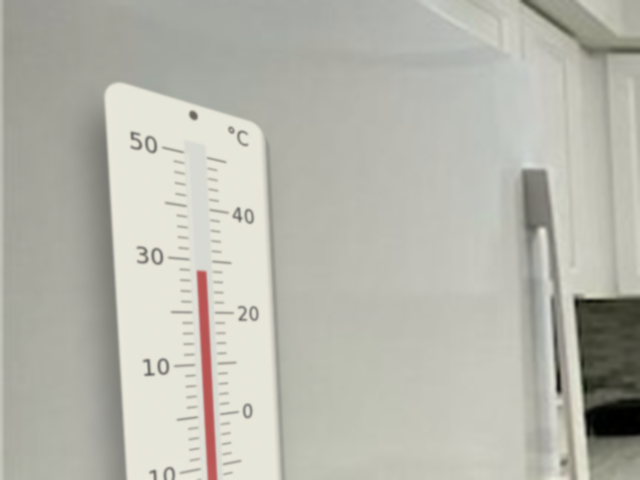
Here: 28 °C
